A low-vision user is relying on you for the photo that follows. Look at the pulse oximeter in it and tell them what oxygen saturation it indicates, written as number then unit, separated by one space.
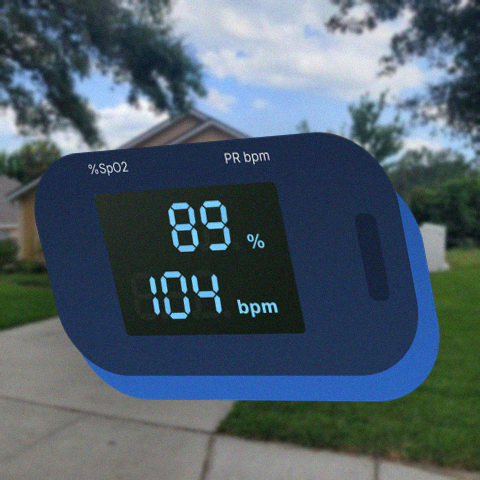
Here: 89 %
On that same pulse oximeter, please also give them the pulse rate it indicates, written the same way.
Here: 104 bpm
